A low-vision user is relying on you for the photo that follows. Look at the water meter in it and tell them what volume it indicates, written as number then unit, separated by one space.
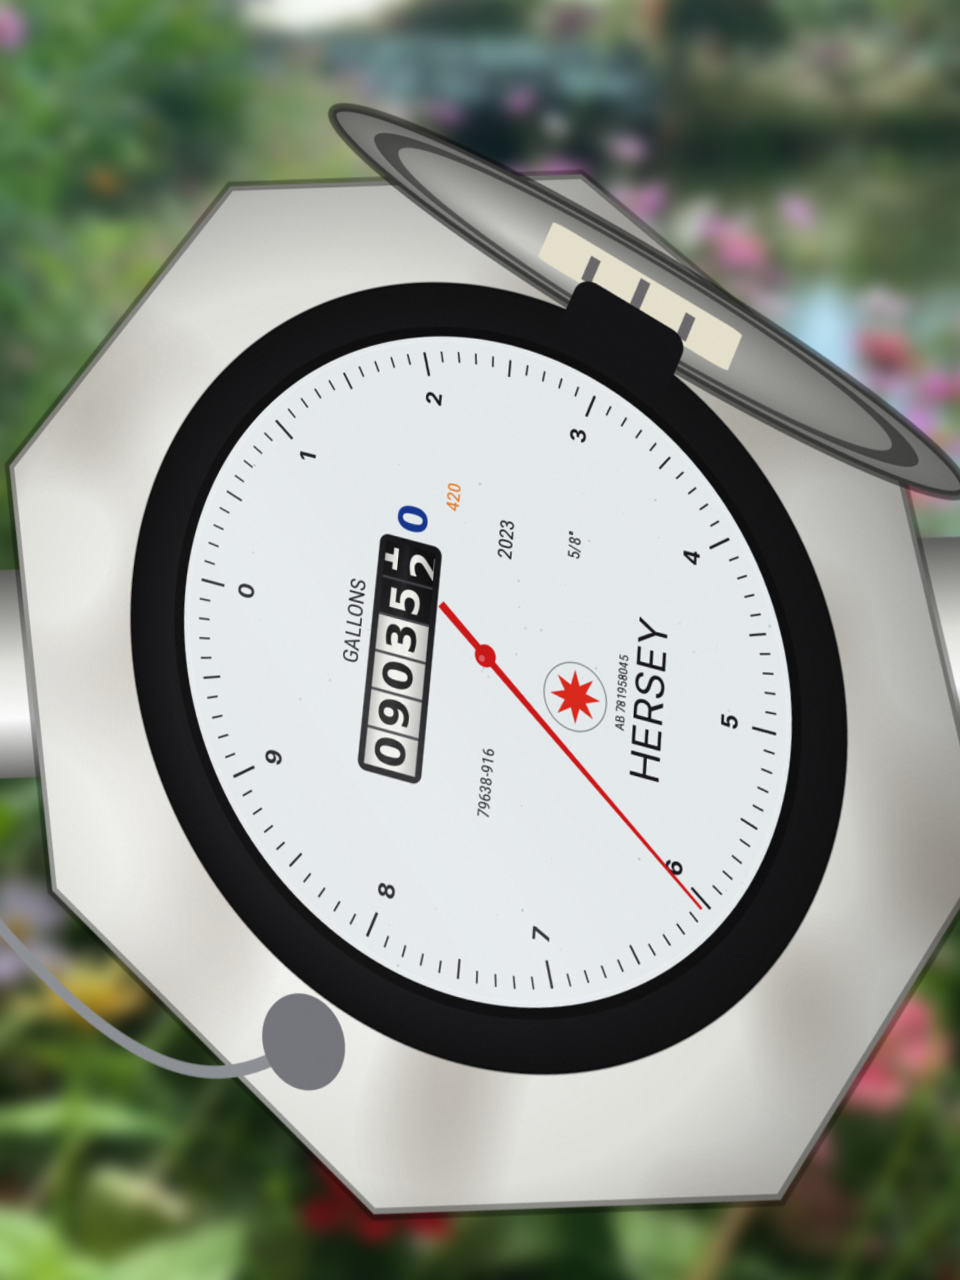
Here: 903516.0 gal
